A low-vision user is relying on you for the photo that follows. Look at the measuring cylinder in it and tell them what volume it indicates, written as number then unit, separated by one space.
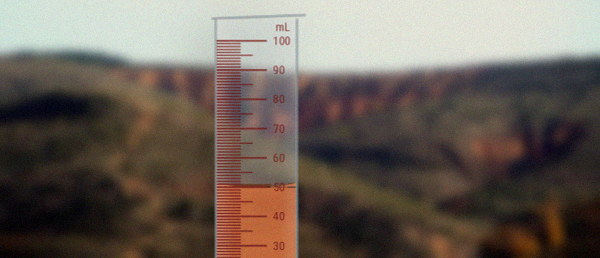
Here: 50 mL
